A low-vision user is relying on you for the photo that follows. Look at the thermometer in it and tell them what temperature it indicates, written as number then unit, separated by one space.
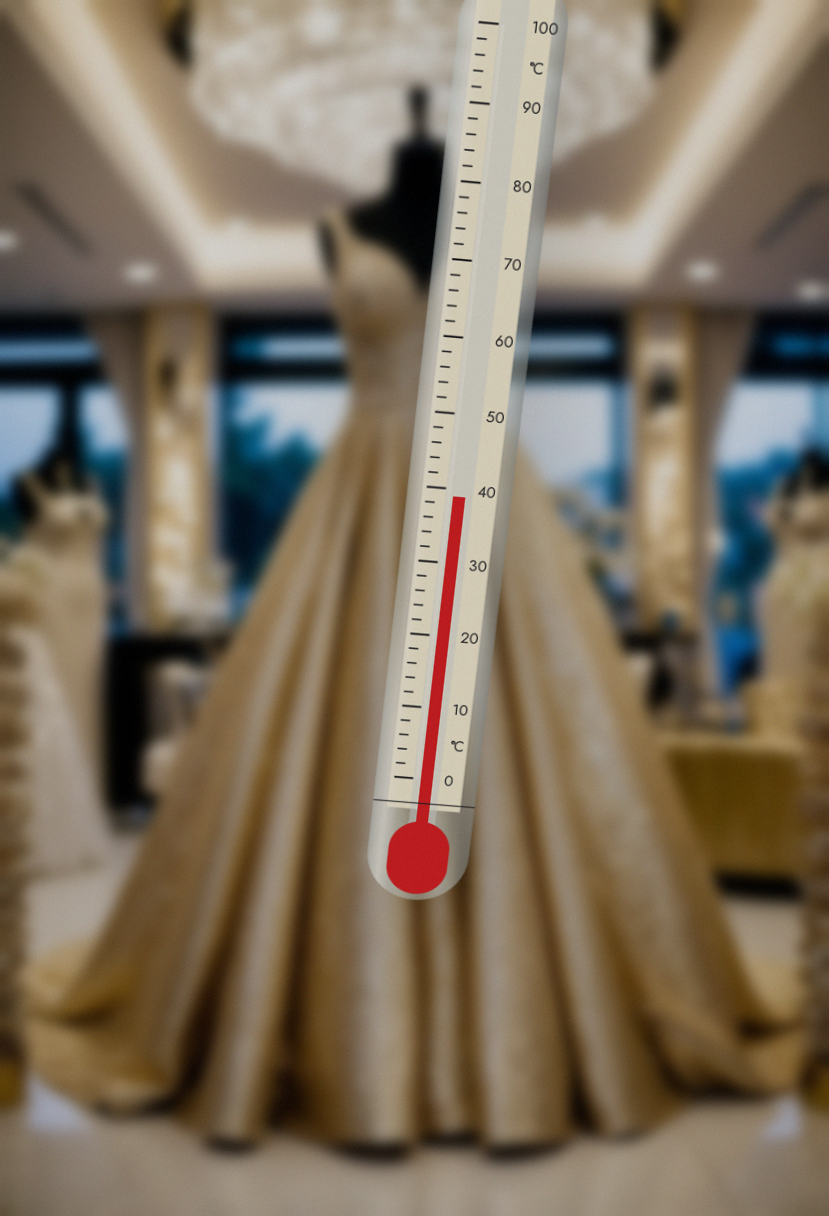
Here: 39 °C
